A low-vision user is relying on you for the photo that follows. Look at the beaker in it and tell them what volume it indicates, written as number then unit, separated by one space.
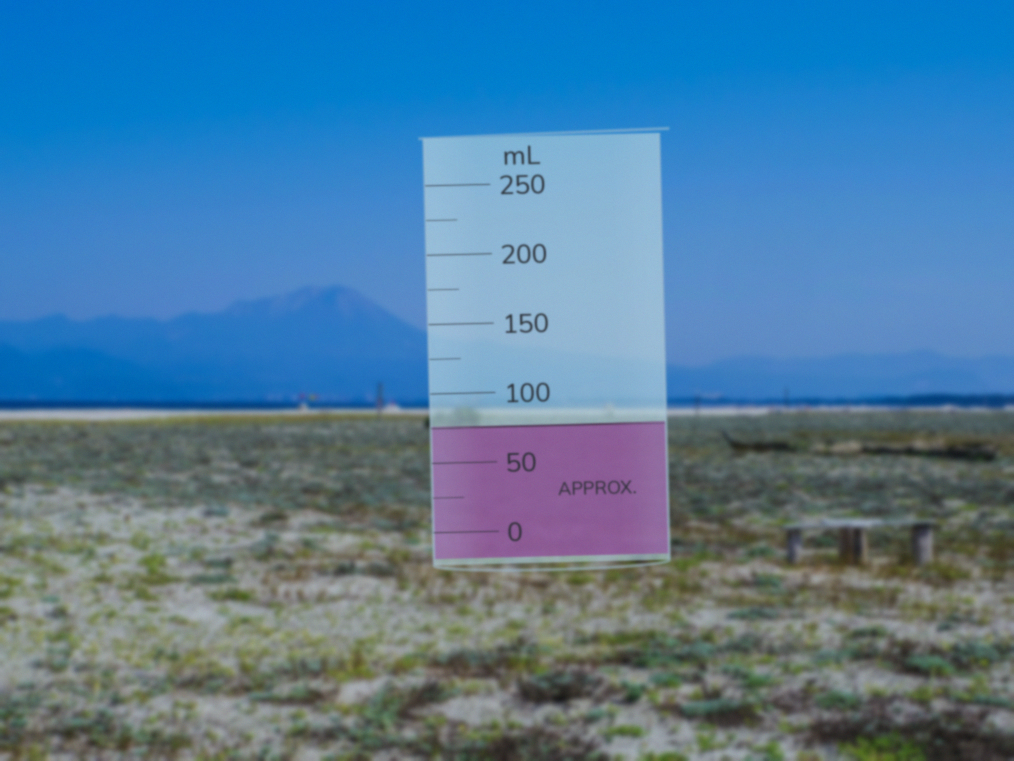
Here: 75 mL
